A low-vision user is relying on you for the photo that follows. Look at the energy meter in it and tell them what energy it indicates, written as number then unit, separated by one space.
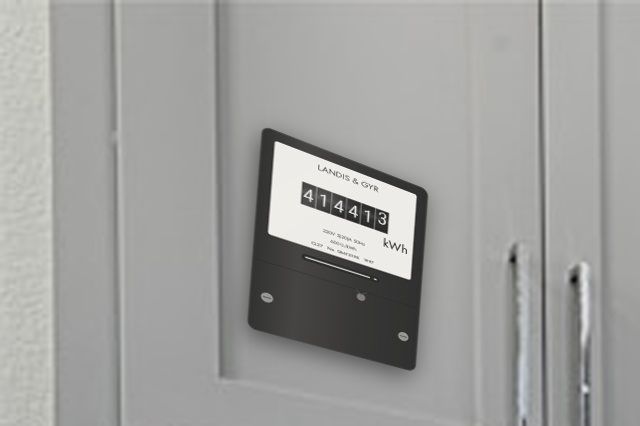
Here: 414413 kWh
